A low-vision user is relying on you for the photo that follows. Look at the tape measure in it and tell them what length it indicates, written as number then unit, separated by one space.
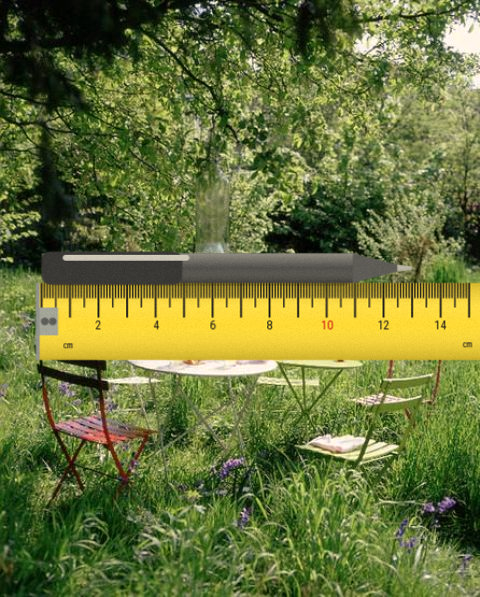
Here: 13 cm
